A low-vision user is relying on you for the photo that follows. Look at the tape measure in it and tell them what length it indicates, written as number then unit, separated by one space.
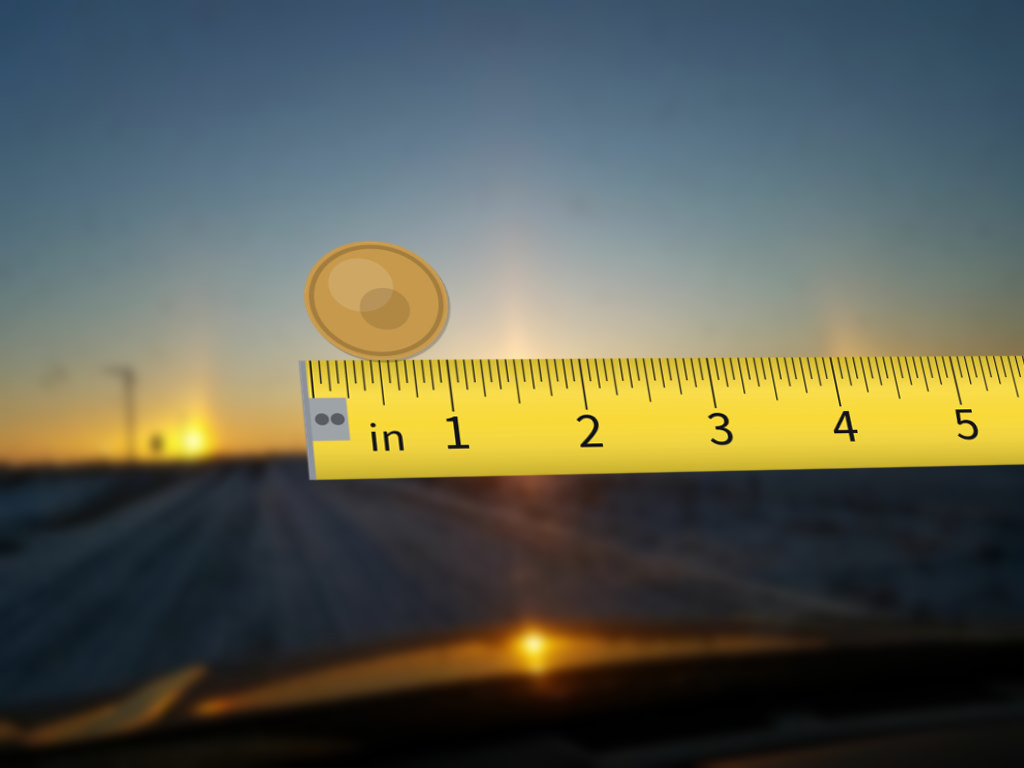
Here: 1.0625 in
